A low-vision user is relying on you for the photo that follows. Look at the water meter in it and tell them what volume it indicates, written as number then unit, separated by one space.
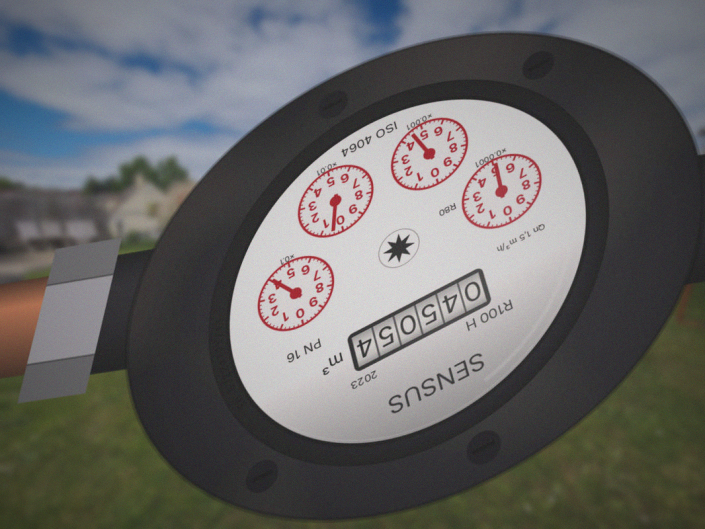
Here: 45054.4045 m³
